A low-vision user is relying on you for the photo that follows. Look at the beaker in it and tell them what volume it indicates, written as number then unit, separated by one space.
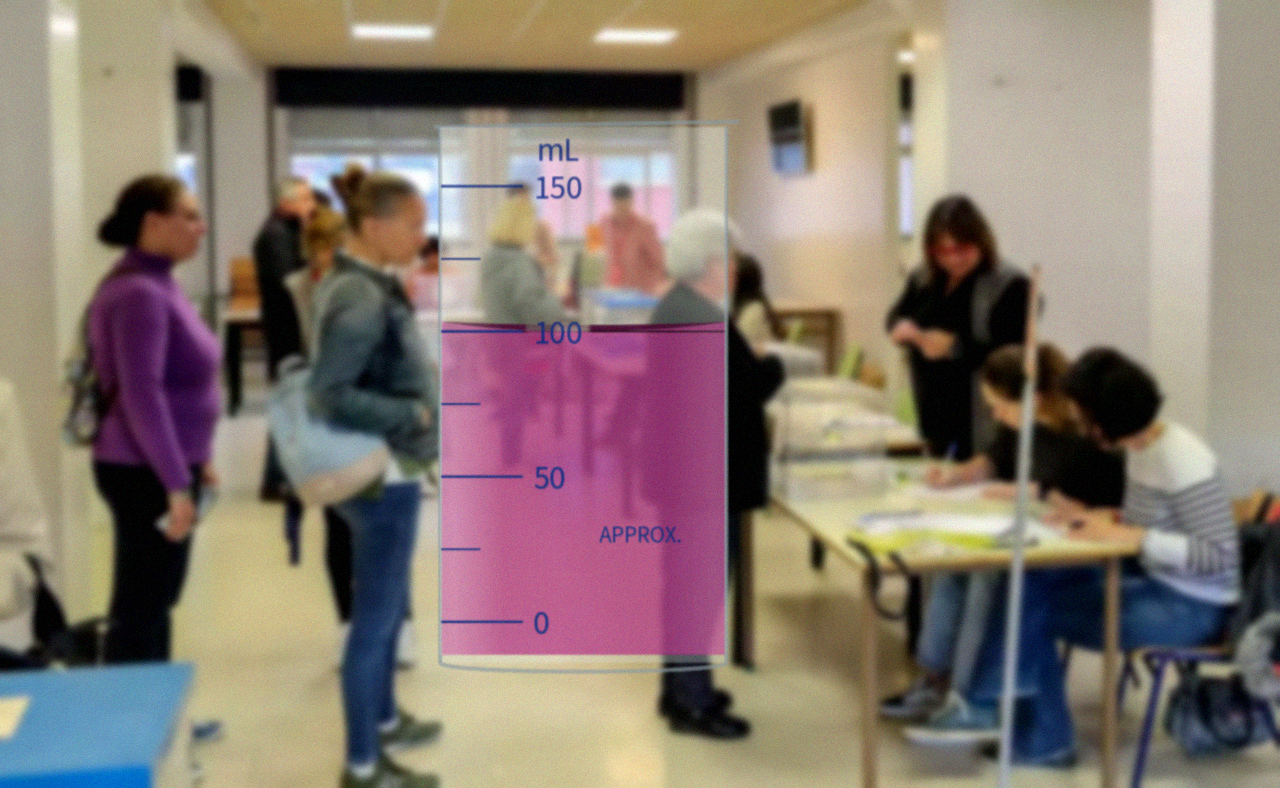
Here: 100 mL
